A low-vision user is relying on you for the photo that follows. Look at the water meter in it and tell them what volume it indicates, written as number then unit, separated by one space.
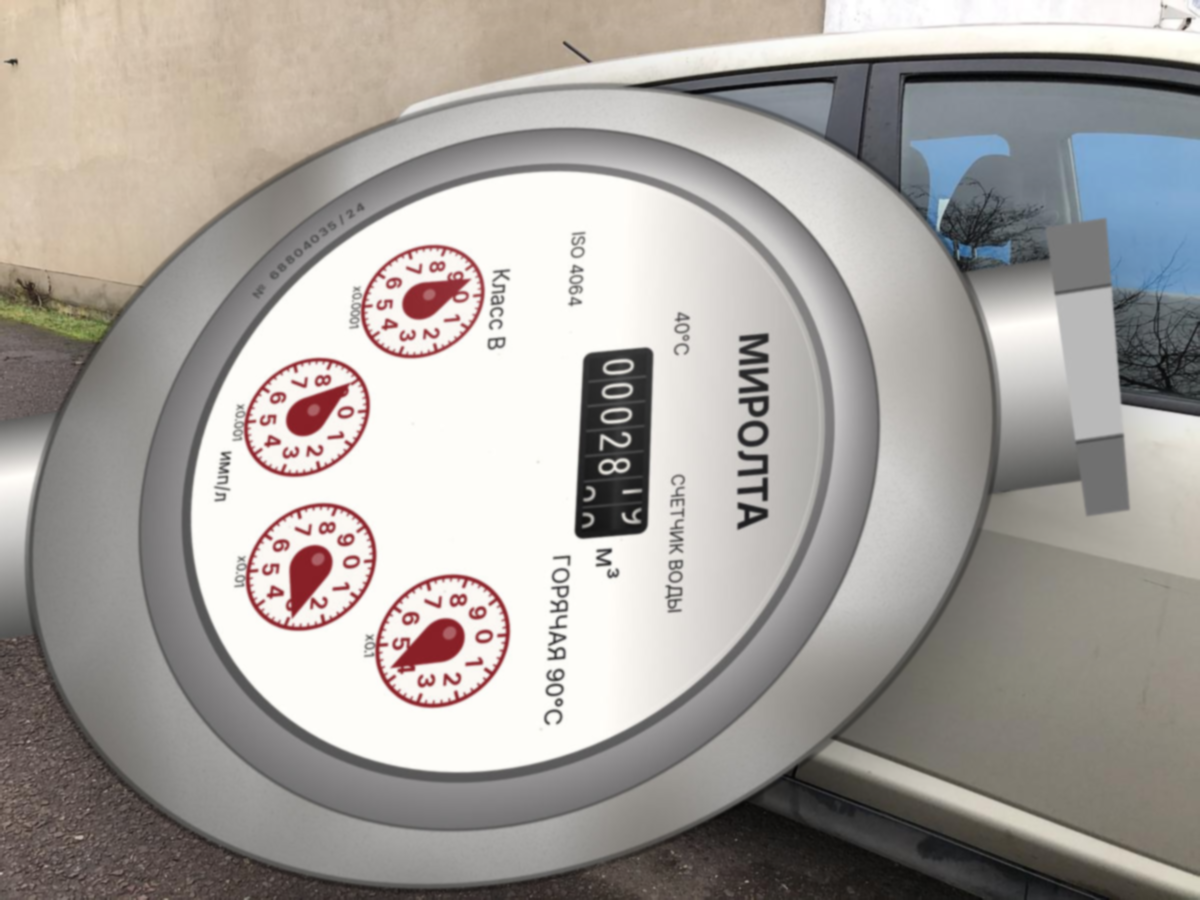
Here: 2819.4289 m³
